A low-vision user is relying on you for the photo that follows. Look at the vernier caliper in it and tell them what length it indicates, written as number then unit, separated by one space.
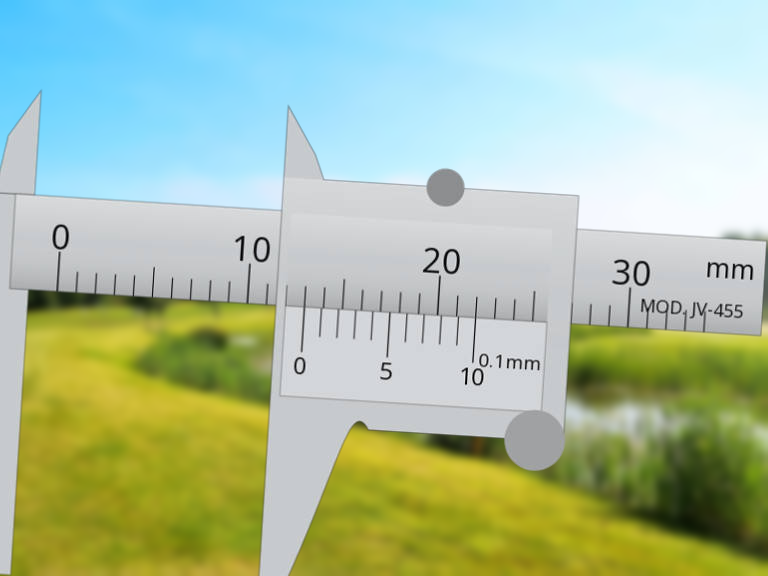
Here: 13.0 mm
